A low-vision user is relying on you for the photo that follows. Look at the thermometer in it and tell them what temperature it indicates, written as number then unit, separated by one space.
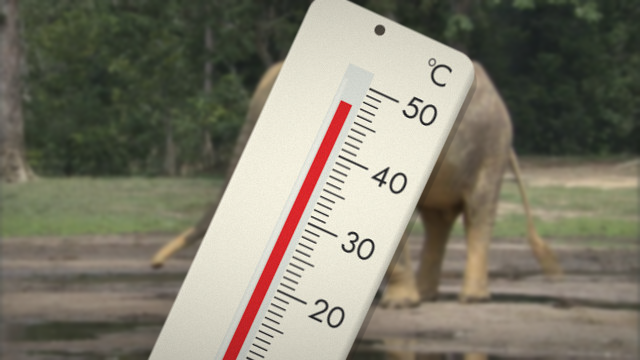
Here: 47 °C
